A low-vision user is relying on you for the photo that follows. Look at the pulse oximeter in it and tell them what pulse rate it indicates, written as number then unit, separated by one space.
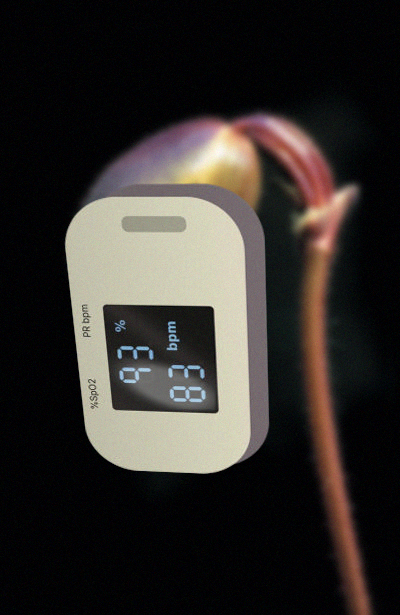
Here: 83 bpm
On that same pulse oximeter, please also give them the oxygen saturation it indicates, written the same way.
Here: 93 %
